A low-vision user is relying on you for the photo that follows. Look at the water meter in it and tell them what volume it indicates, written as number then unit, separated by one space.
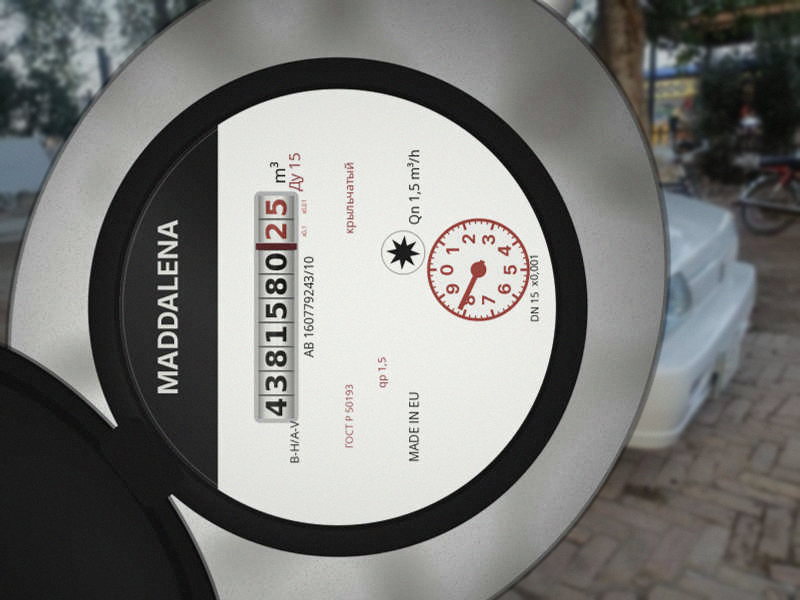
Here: 4381580.258 m³
